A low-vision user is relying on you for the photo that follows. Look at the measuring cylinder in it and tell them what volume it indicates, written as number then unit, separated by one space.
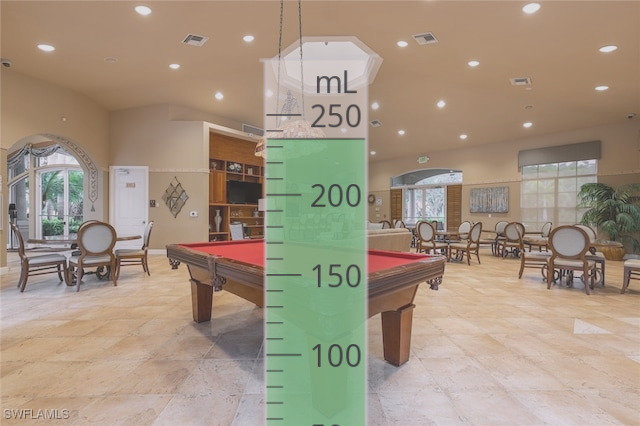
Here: 235 mL
